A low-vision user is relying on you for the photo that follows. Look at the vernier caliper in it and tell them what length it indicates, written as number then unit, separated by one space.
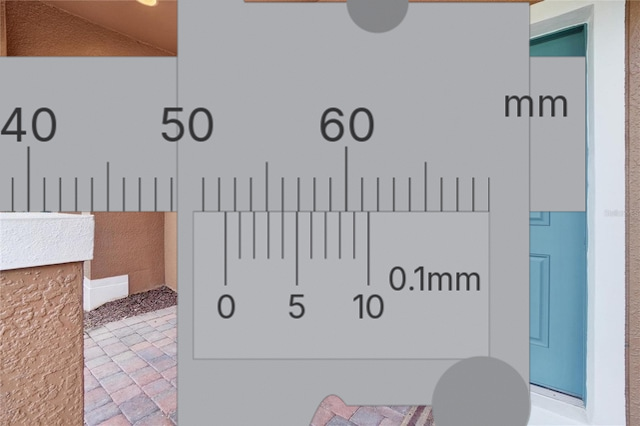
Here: 52.4 mm
